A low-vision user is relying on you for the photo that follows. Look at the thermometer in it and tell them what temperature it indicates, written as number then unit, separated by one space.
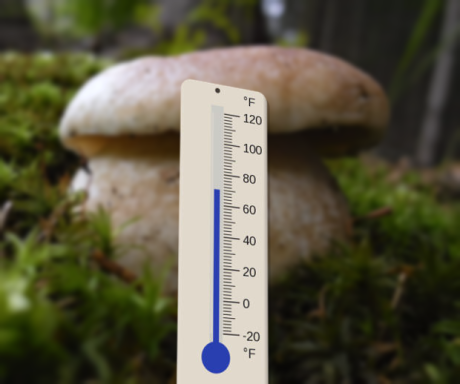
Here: 70 °F
